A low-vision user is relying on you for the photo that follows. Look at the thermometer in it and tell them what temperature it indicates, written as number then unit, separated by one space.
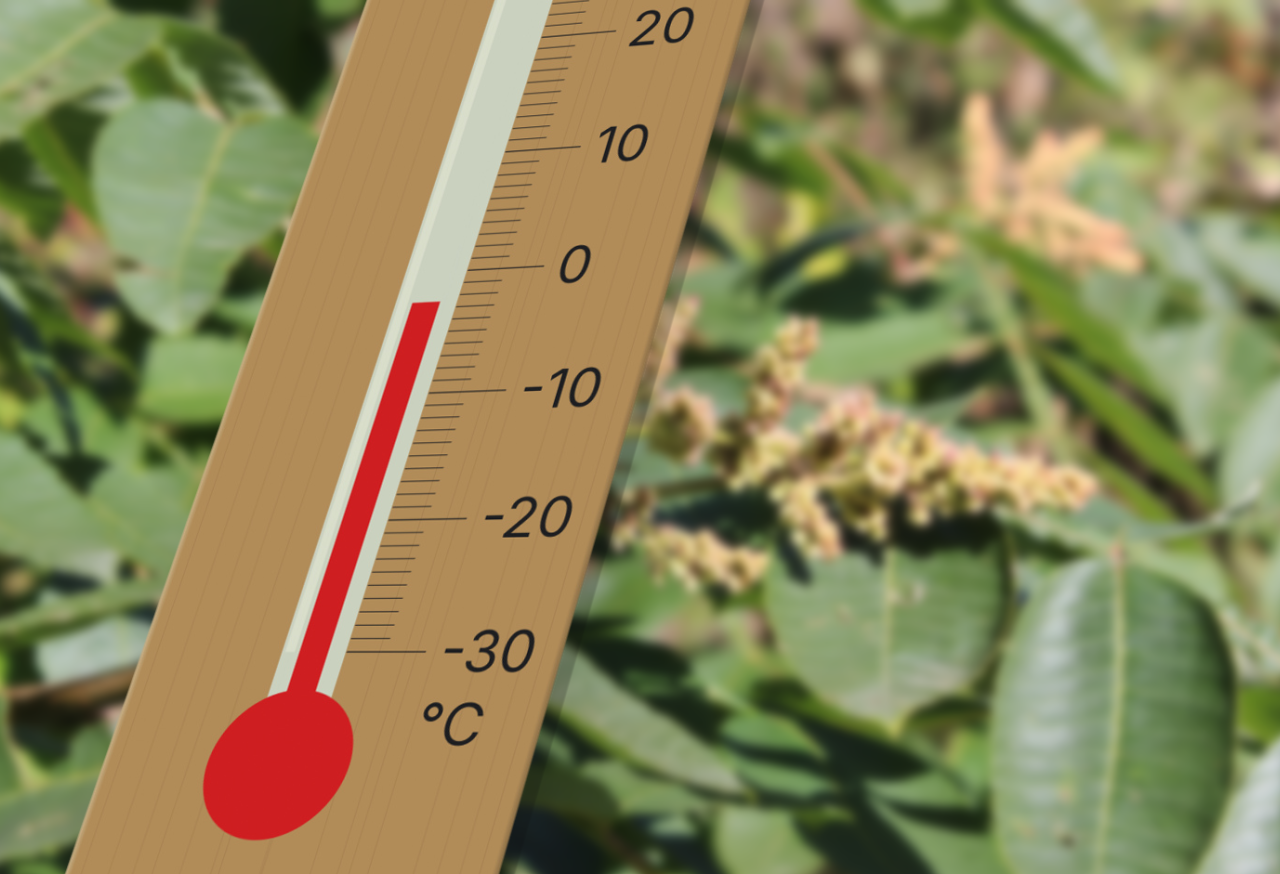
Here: -2.5 °C
